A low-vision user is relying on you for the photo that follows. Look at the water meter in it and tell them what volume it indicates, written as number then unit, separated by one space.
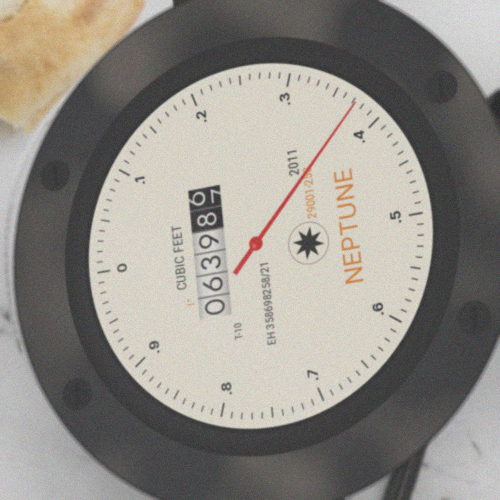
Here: 63986.37 ft³
